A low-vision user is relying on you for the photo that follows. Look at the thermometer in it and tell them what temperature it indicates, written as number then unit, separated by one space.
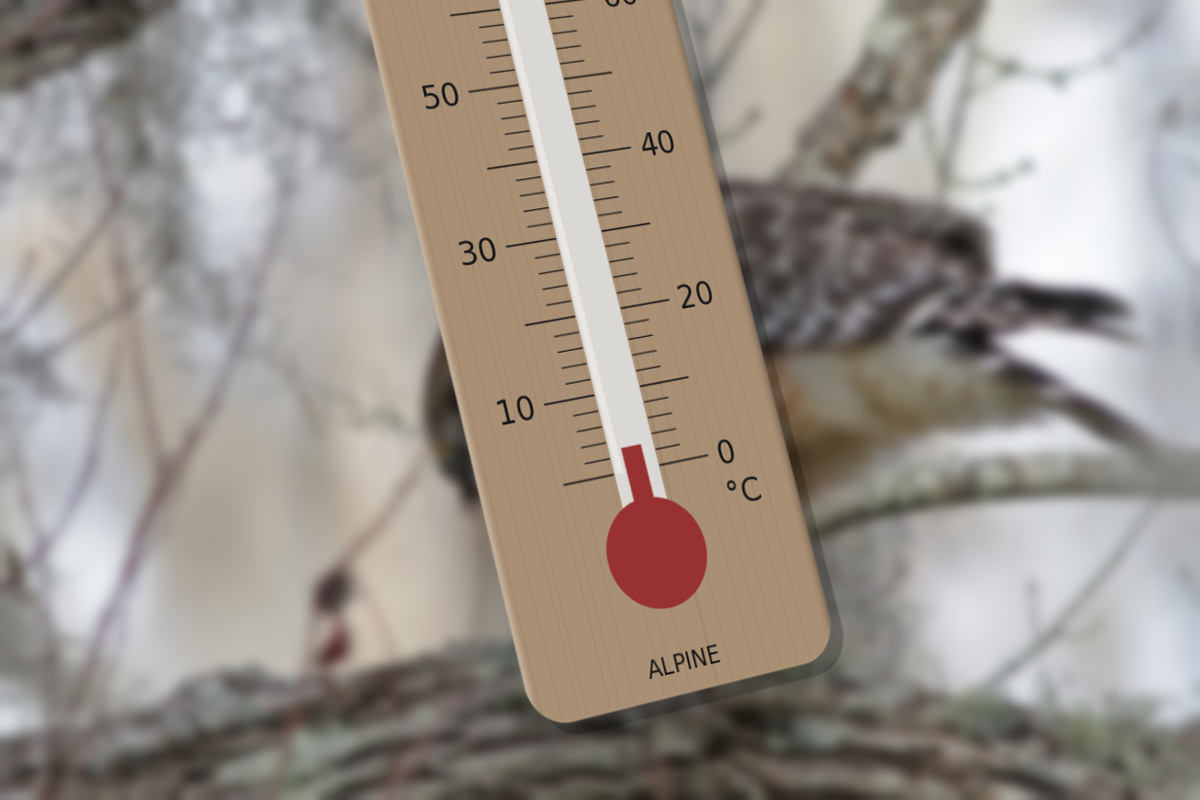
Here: 3 °C
